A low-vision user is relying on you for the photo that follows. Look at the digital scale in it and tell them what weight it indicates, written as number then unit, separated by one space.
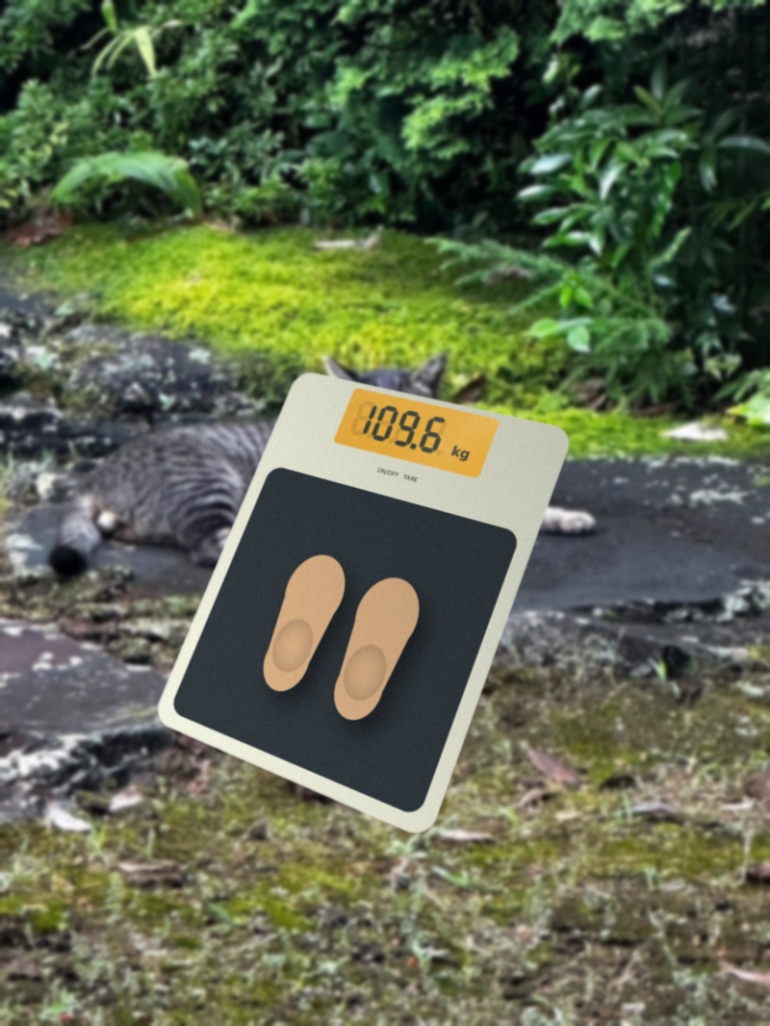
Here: 109.6 kg
